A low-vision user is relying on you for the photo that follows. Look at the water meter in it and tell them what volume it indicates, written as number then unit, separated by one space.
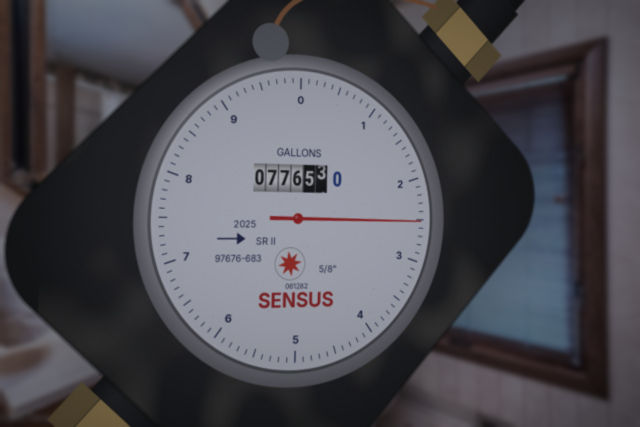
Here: 776532.5 gal
